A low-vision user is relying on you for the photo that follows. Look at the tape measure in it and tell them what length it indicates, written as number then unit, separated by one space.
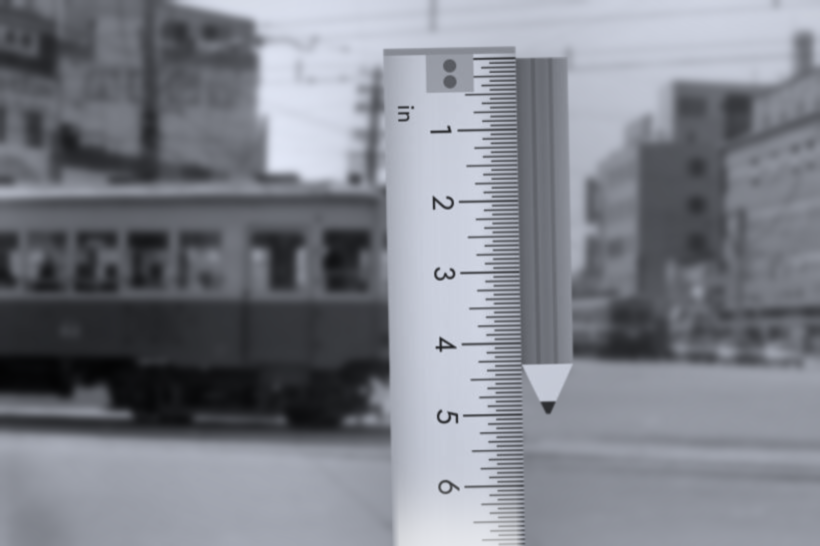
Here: 5 in
